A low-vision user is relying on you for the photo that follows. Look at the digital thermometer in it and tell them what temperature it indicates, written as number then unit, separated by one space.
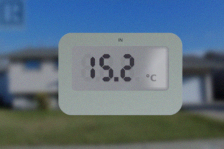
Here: 15.2 °C
